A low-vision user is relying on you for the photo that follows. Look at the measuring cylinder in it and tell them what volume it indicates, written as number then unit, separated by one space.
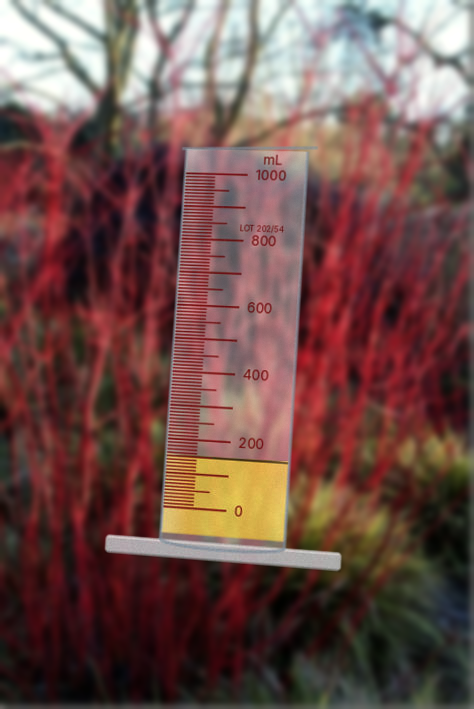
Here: 150 mL
